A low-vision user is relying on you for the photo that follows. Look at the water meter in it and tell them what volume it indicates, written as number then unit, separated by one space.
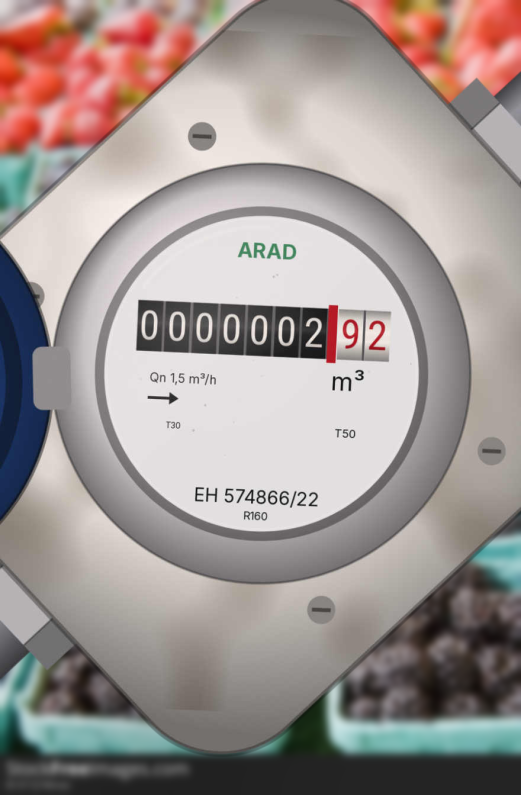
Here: 2.92 m³
